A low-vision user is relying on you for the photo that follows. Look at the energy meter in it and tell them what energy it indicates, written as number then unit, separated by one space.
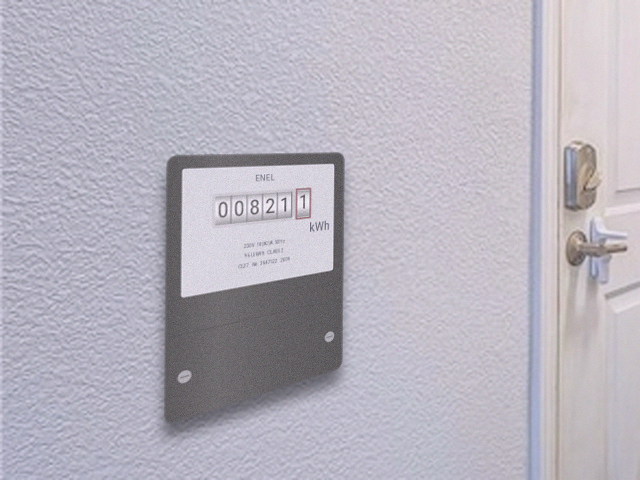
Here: 821.1 kWh
